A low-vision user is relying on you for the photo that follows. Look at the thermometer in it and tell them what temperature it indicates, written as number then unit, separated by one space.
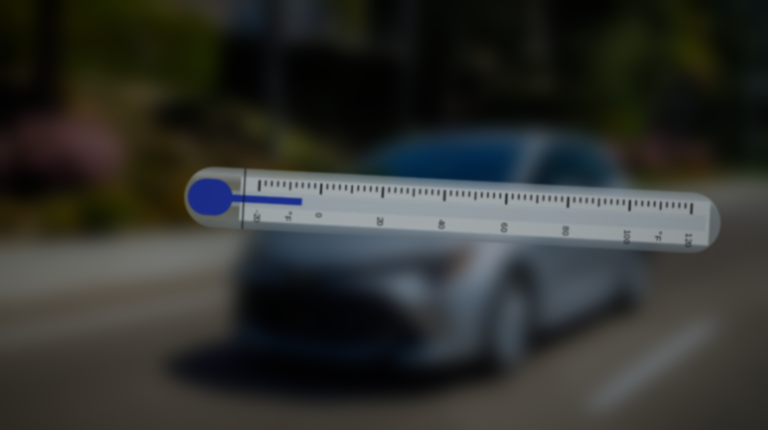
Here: -6 °F
